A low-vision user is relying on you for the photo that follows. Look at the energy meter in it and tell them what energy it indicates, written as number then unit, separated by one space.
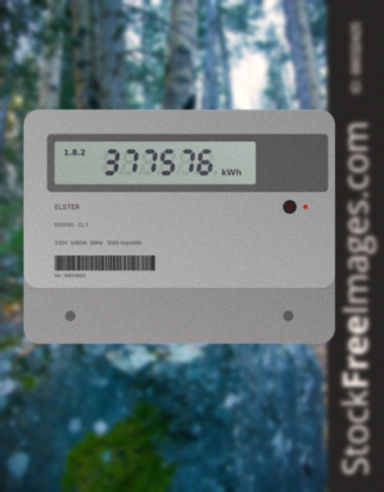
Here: 377576 kWh
